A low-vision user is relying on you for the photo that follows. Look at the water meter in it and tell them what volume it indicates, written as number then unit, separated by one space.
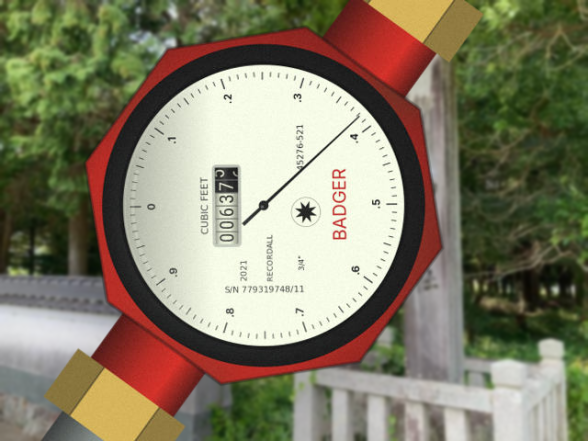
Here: 6375.38 ft³
